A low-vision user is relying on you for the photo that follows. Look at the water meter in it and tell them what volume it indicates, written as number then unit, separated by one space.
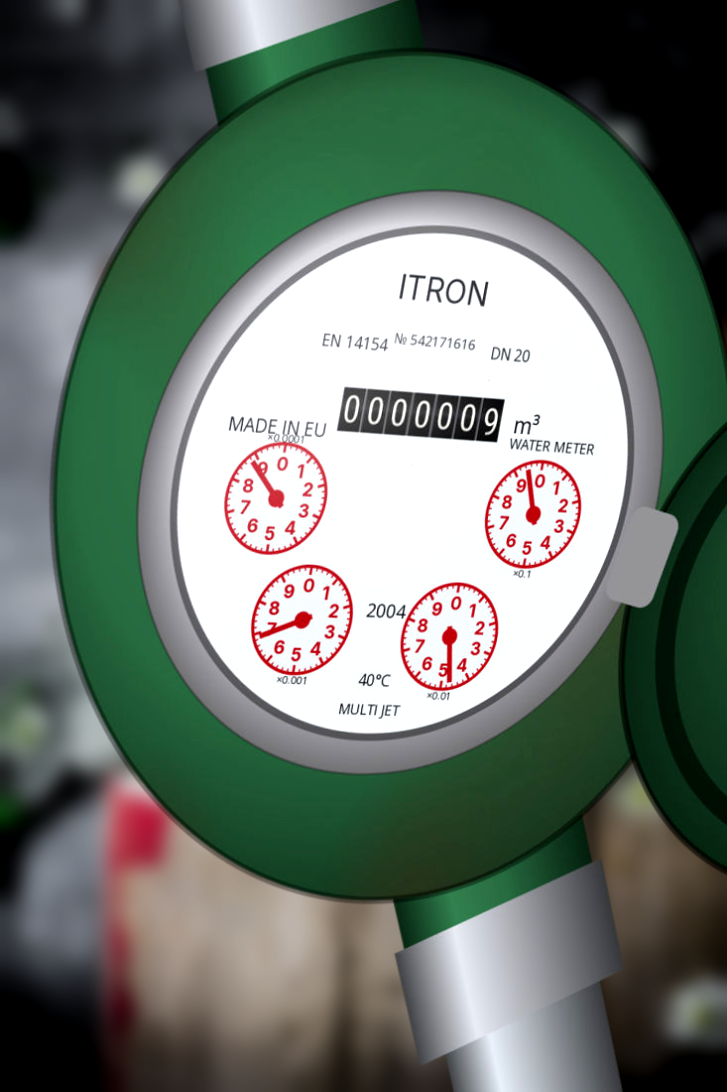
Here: 8.9468 m³
